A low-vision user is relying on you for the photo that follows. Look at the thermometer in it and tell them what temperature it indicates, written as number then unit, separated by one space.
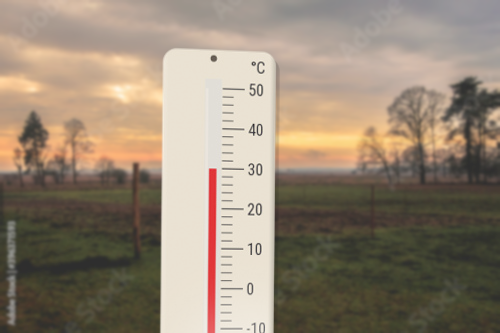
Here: 30 °C
